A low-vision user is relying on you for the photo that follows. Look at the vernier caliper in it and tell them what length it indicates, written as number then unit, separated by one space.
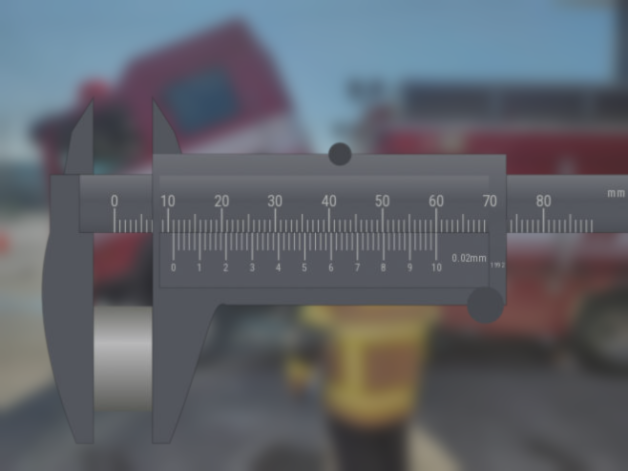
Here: 11.0 mm
